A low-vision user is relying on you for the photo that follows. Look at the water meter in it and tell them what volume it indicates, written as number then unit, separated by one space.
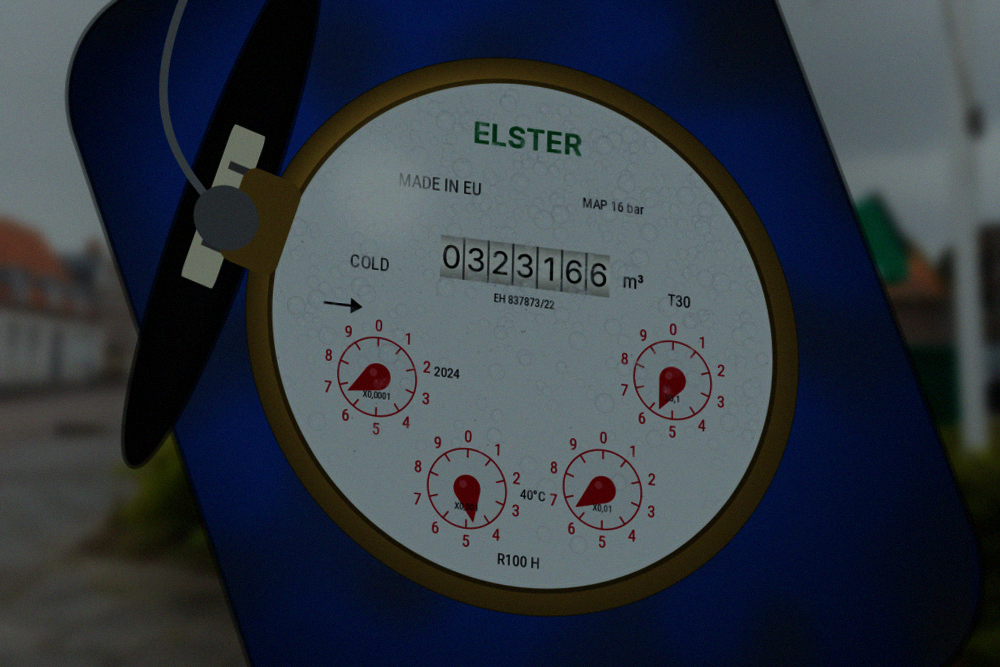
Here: 323166.5646 m³
